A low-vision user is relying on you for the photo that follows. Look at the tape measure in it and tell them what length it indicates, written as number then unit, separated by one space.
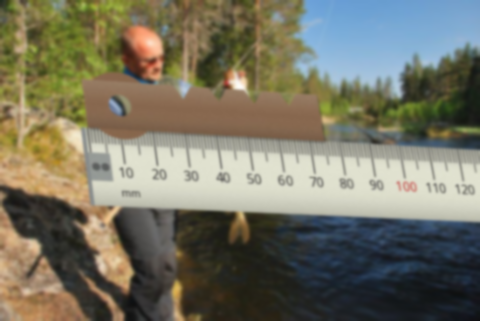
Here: 75 mm
